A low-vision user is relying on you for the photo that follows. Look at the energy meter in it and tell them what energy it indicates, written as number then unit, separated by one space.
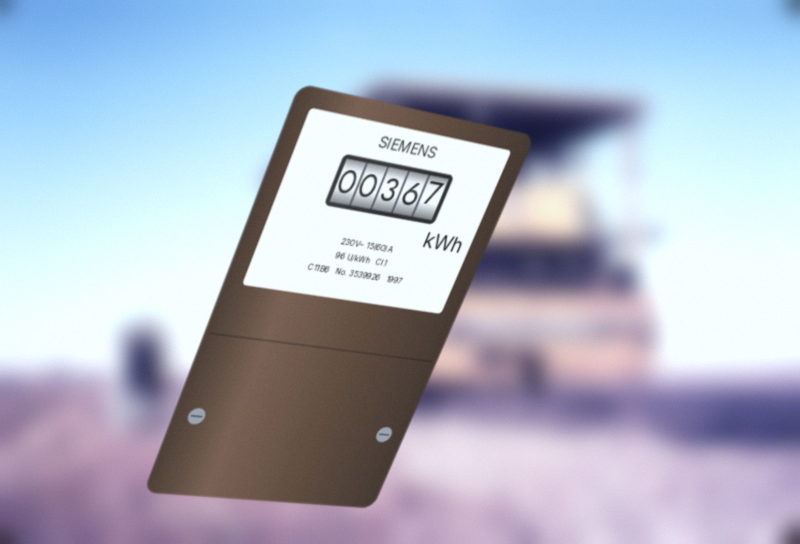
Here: 367 kWh
